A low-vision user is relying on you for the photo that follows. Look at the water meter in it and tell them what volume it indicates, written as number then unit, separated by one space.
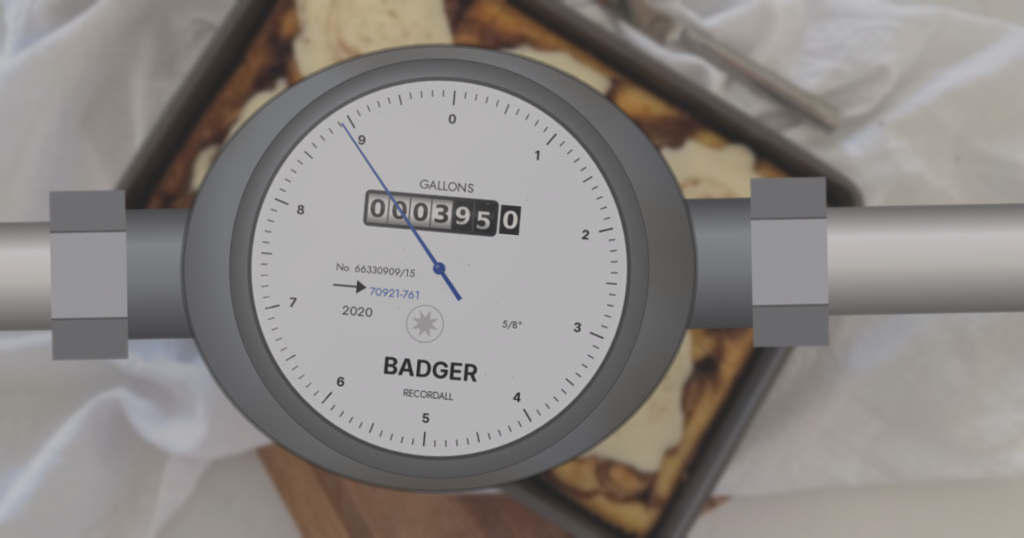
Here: 3948.9 gal
